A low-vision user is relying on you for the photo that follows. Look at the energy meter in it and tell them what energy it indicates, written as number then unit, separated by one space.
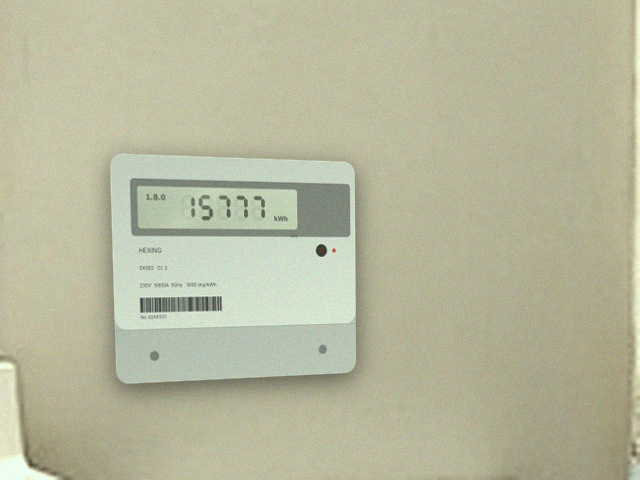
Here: 15777 kWh
